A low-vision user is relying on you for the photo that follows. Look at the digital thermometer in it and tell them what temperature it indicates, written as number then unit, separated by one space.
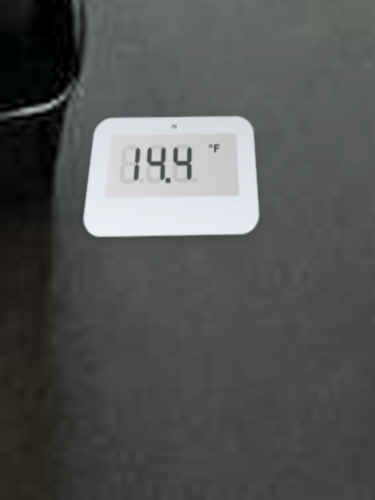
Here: 14.4 °F
